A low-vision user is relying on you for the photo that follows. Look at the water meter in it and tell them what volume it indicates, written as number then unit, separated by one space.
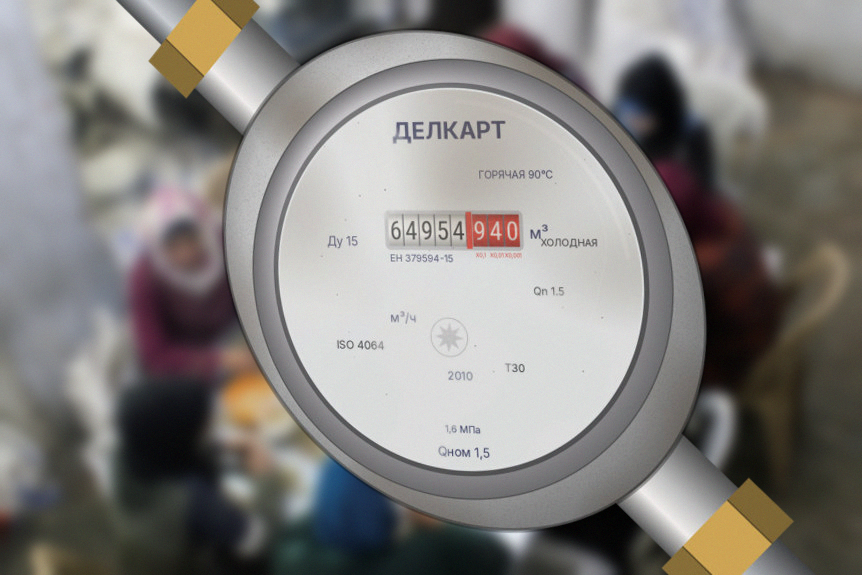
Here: 64954.940 m³
